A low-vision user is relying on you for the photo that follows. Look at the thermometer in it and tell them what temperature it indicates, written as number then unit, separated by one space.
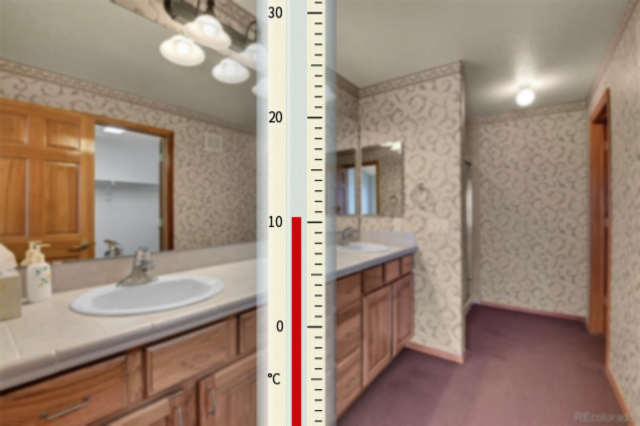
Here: 10.5 °C
